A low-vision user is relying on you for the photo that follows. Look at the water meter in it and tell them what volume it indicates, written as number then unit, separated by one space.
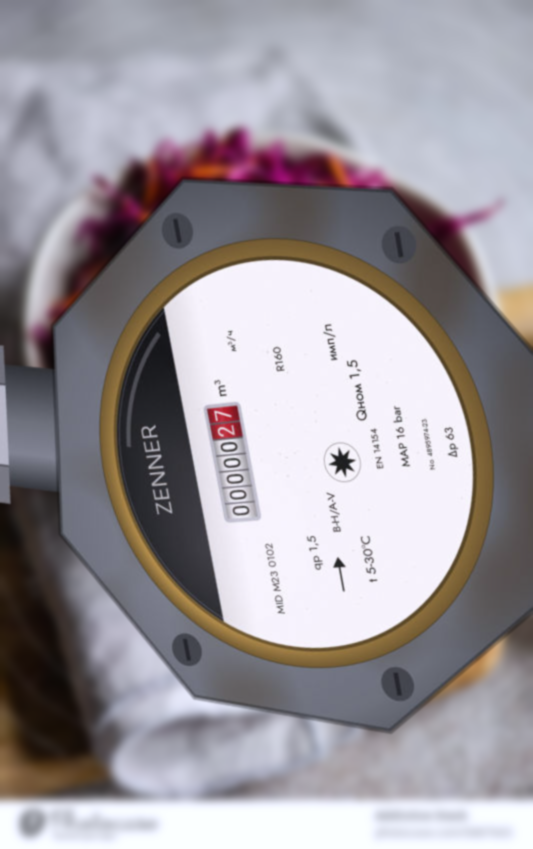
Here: 0.27 m³
